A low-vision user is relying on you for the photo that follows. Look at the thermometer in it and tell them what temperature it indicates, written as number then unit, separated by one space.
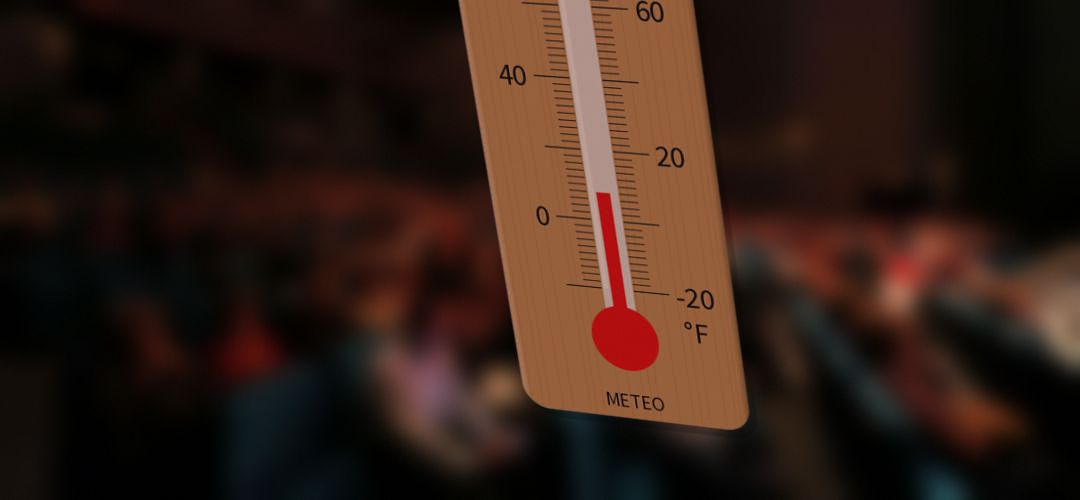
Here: 8 °F
